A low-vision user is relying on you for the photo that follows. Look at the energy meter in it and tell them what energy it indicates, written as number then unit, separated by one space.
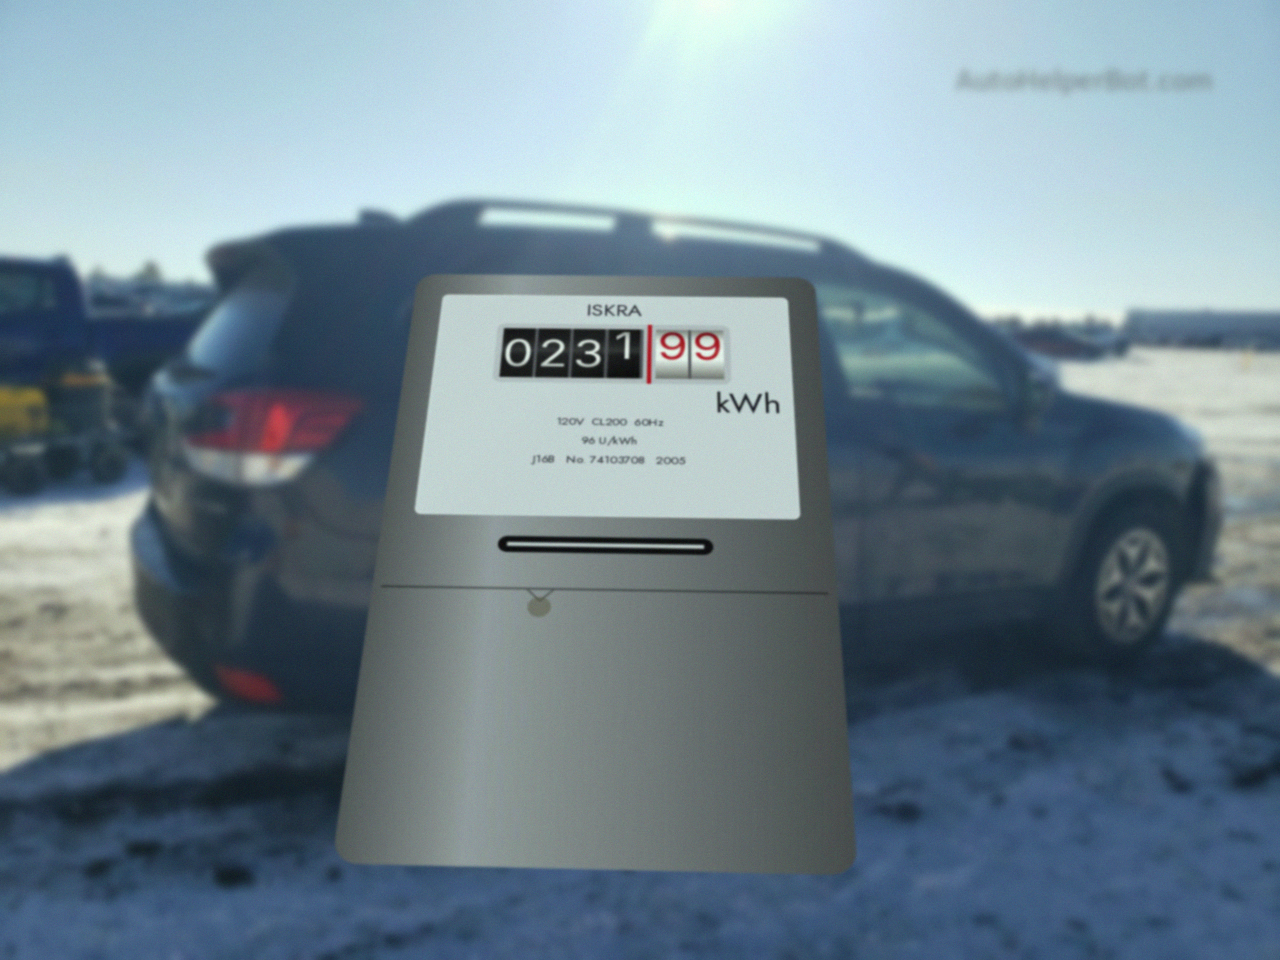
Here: 231.99 kWh
